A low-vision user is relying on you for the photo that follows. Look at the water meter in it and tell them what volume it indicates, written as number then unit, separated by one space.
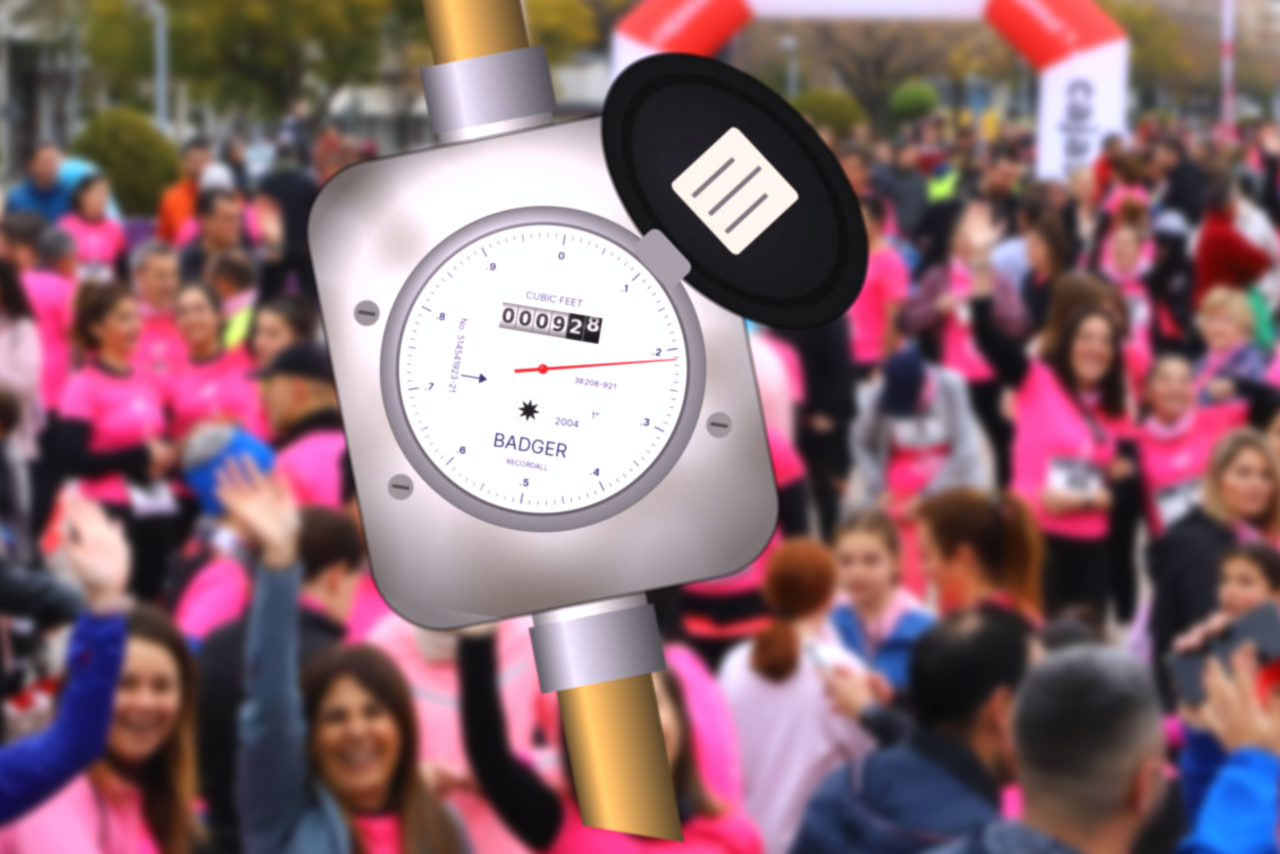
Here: 928.21 ft³
